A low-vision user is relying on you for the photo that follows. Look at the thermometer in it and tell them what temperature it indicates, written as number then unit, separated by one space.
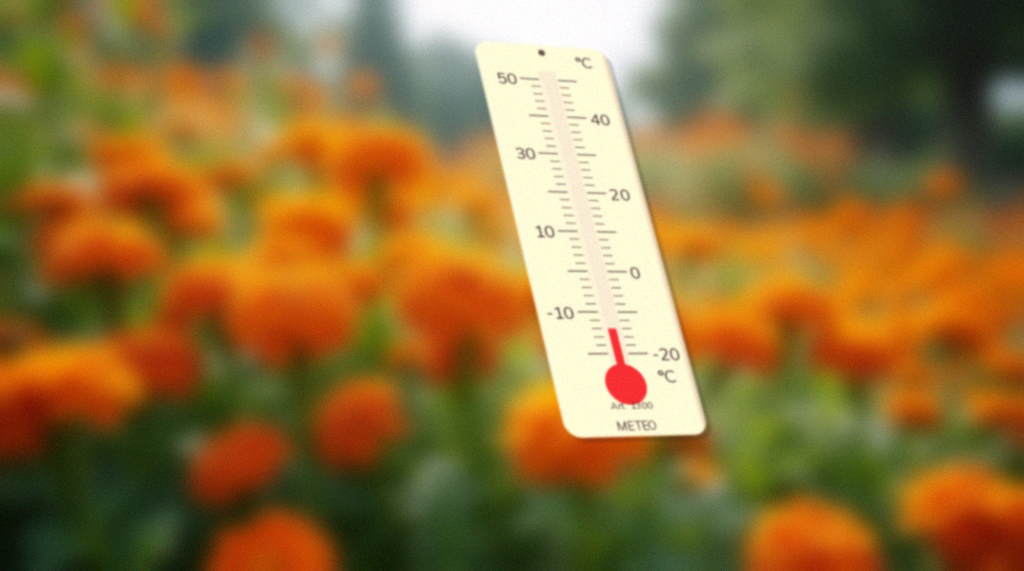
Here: -14 °C
